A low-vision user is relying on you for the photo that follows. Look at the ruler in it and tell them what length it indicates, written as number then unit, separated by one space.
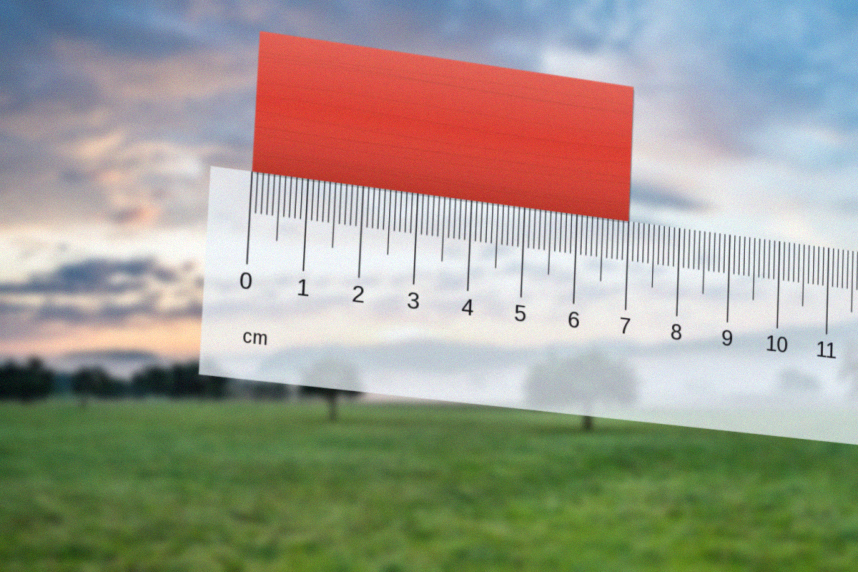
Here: 7 cm
